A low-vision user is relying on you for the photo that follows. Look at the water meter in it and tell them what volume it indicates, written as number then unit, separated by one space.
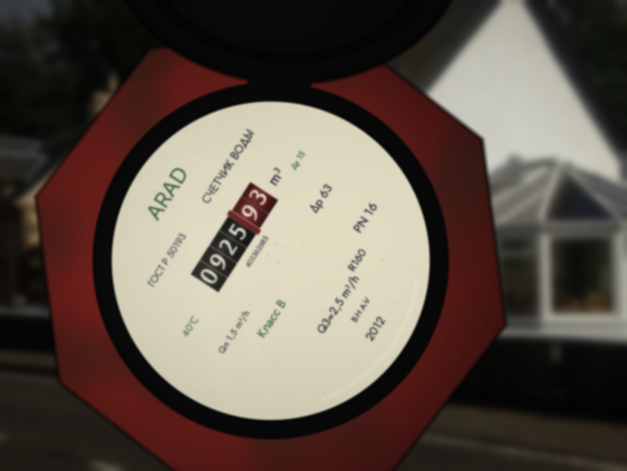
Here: 925.93 m³
